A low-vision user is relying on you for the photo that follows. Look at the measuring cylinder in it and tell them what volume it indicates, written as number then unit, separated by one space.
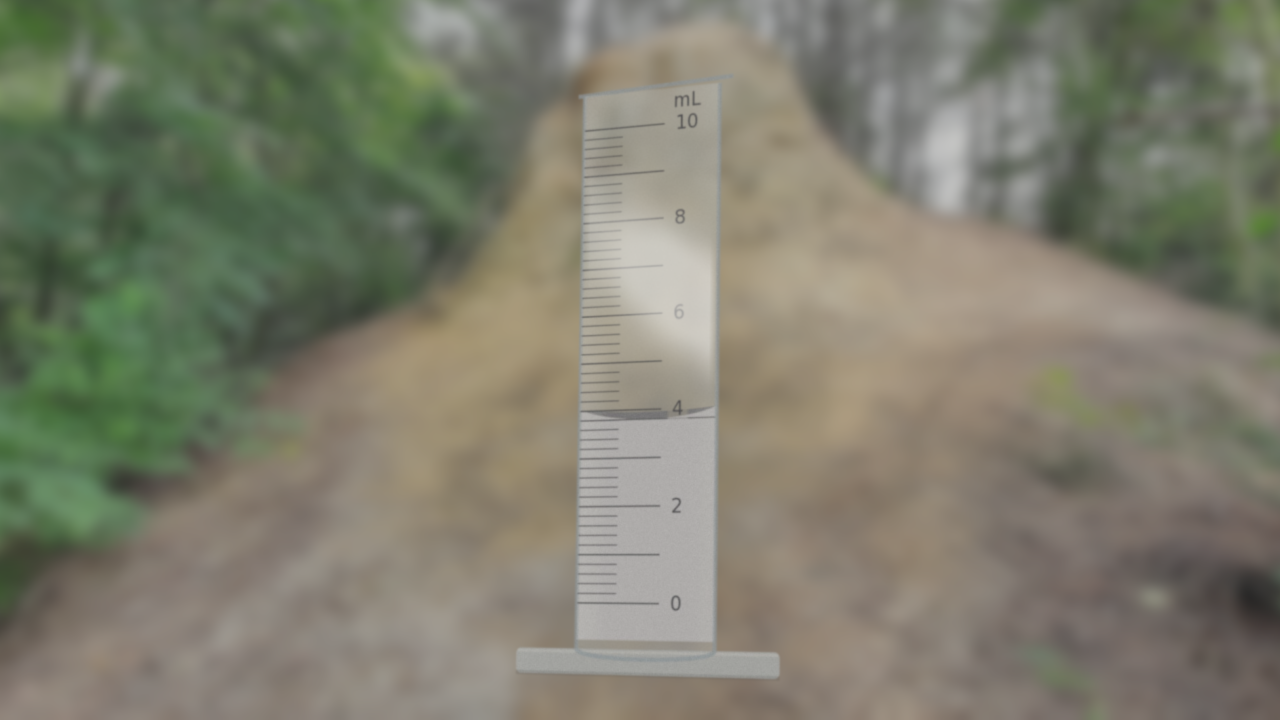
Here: 3.8 mL
